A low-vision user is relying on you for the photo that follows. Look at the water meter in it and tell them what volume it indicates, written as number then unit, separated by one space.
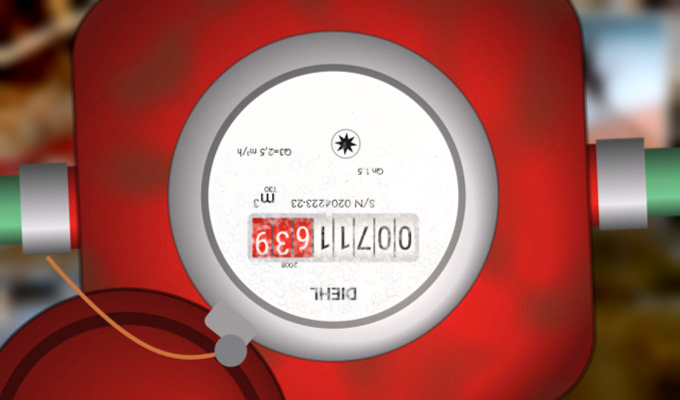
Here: 711.639 m³
